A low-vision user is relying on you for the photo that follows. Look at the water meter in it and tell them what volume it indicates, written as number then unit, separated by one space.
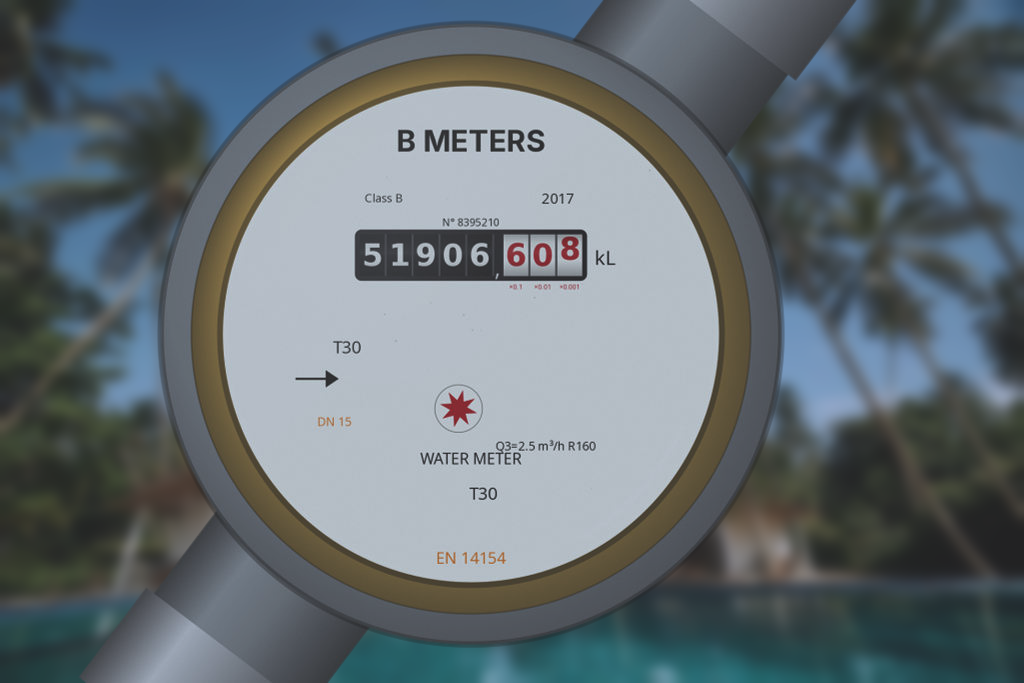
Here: 51906.608 kL
